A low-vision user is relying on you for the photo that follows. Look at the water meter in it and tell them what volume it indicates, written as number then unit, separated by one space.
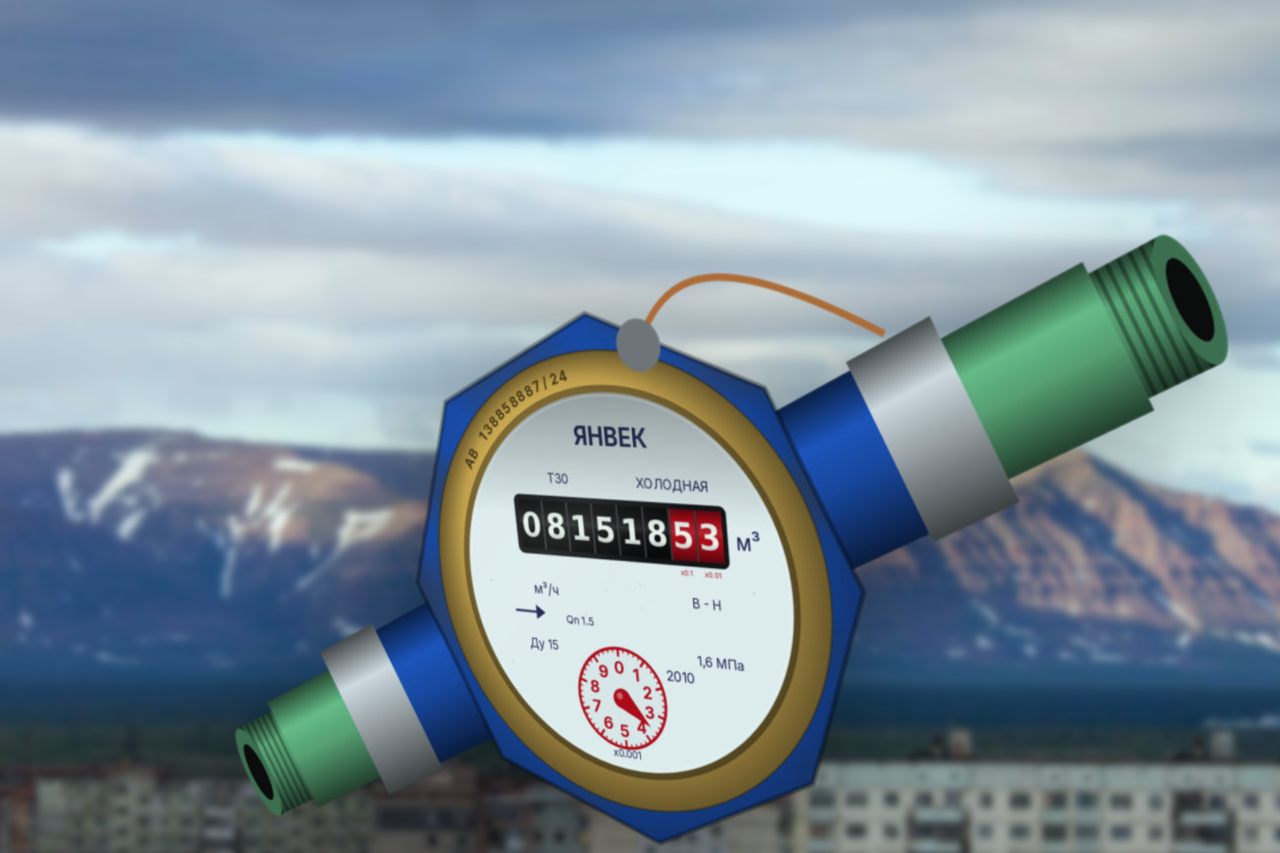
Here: 81518.533 m³
